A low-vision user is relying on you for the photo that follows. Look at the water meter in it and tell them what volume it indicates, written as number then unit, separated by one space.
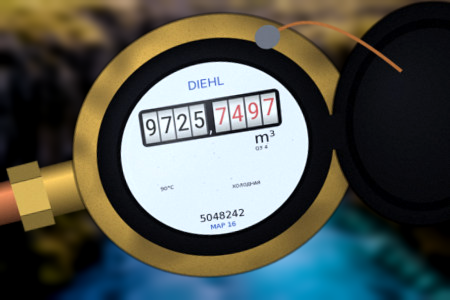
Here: 9725.7497 m³
